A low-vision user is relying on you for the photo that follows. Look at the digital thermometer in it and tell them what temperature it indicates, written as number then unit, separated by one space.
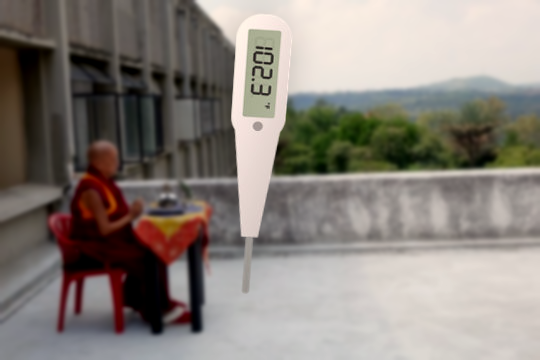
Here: 102.3 °F
